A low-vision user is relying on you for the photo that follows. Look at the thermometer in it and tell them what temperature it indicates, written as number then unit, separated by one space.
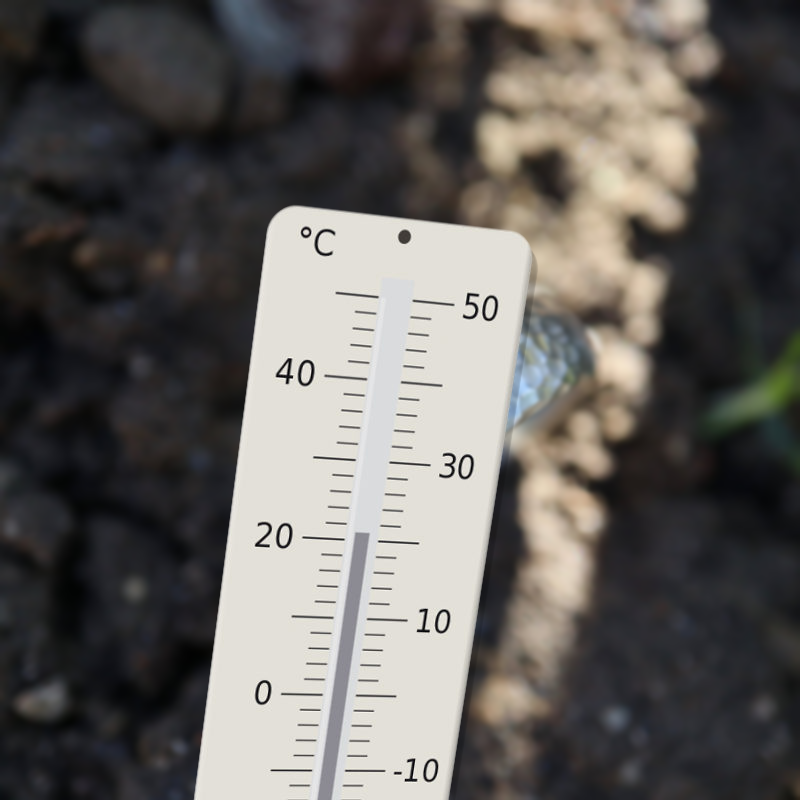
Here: 21 °C
